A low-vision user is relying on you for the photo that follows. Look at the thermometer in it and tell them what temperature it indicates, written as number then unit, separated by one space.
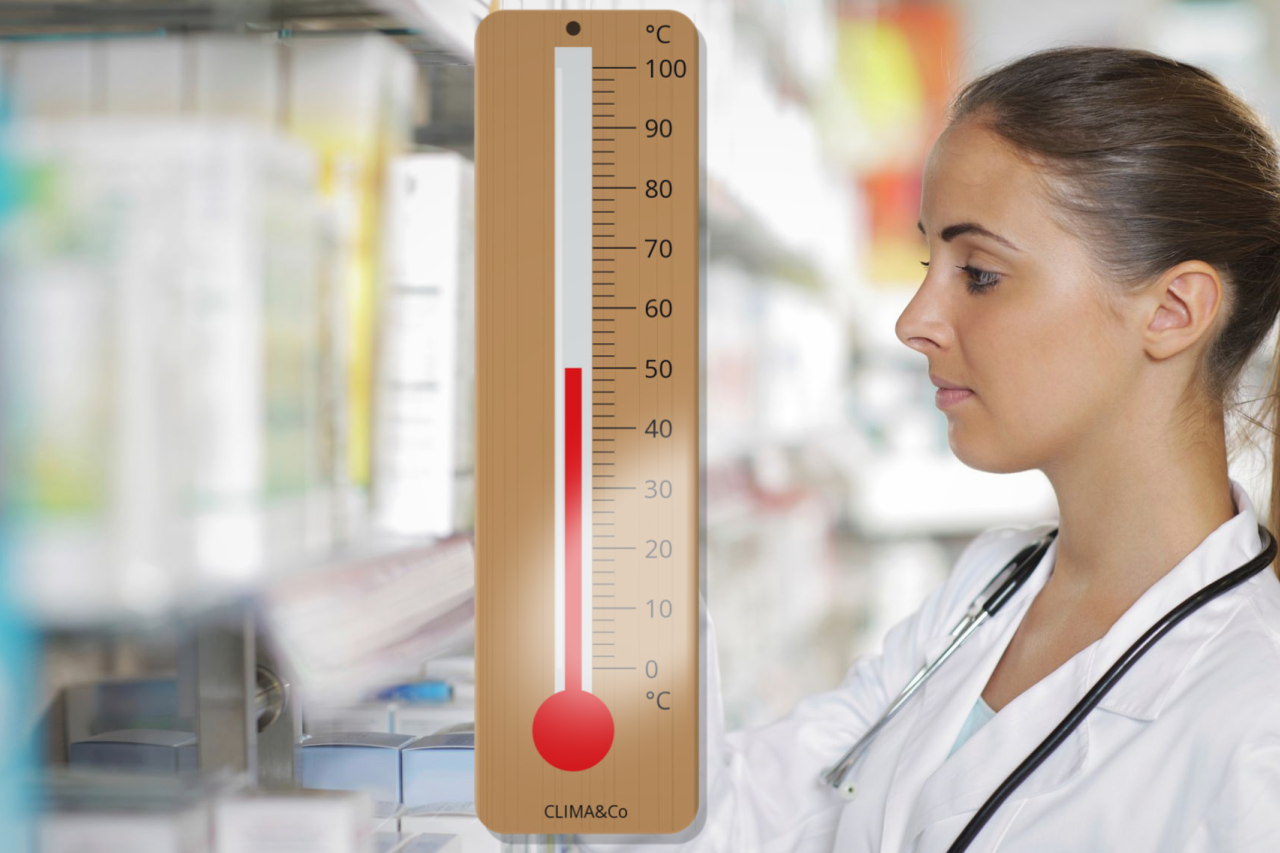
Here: 50 °C
